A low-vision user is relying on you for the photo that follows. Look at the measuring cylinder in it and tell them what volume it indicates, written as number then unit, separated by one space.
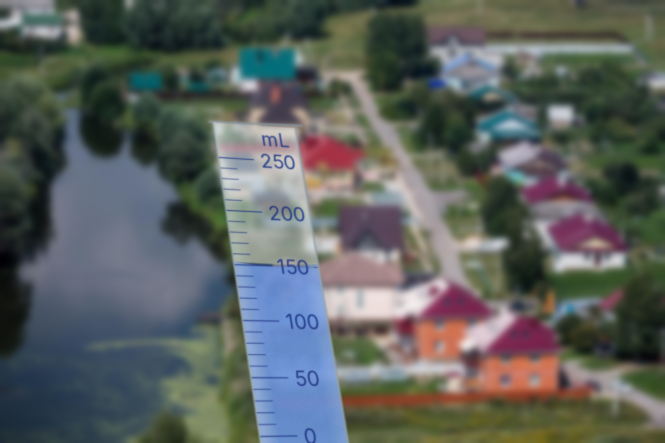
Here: 150 mL
